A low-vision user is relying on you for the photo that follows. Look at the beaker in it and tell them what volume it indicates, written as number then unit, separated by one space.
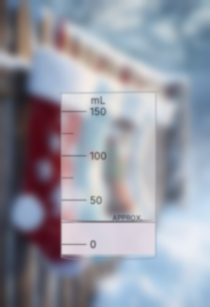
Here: 25 mL
